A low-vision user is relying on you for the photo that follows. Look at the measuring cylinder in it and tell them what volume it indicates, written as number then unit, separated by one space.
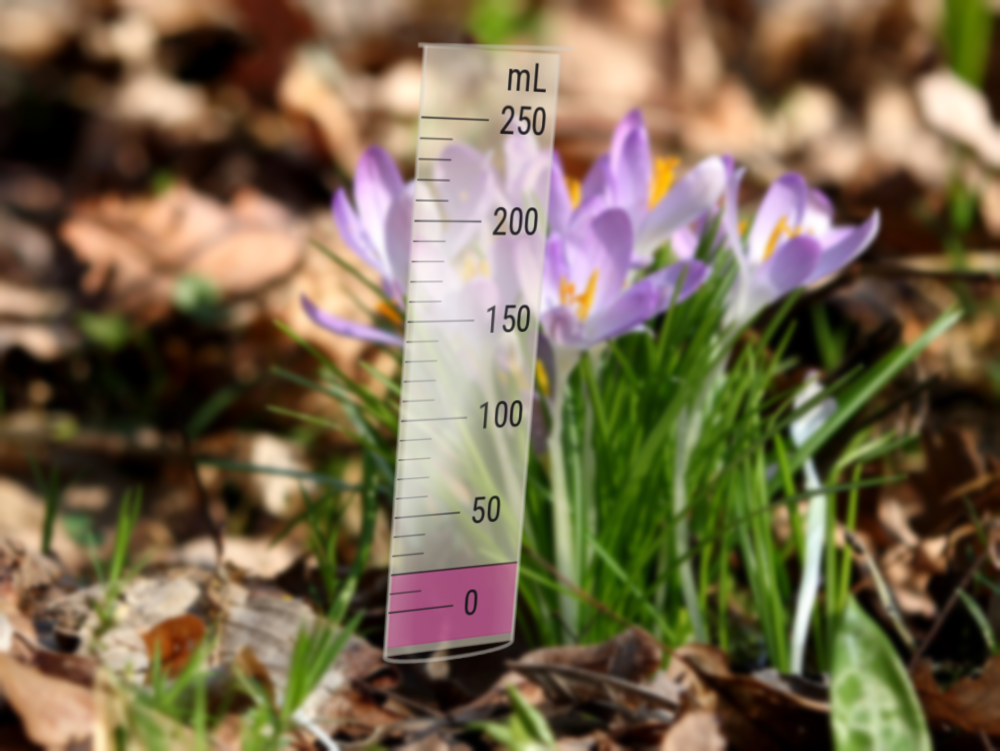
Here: 20 mL
